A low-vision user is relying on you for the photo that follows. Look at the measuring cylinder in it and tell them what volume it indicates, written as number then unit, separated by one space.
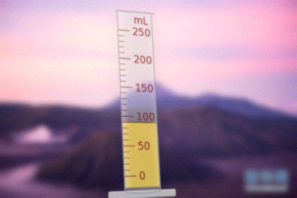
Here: 90 mL
